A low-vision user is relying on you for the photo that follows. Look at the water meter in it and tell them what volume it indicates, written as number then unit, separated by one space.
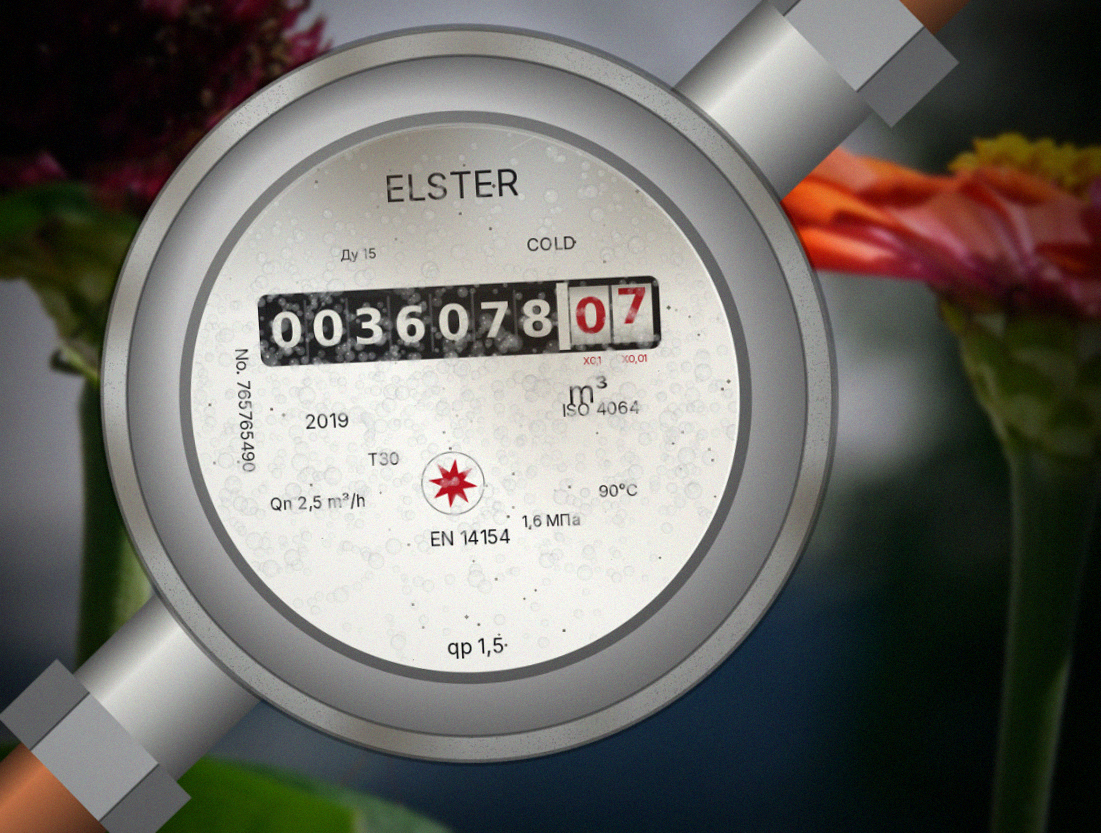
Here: 36078.07 m³
